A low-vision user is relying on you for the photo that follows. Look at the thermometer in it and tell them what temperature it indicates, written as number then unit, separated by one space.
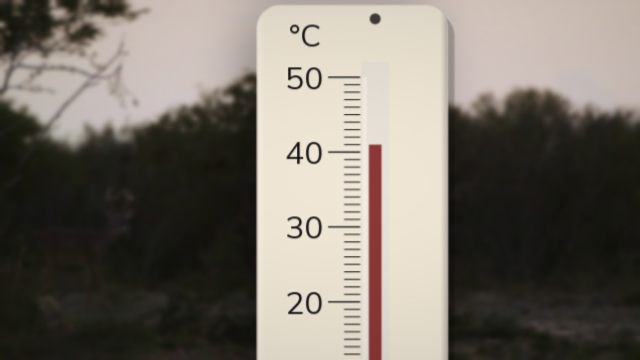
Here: 41 °C
